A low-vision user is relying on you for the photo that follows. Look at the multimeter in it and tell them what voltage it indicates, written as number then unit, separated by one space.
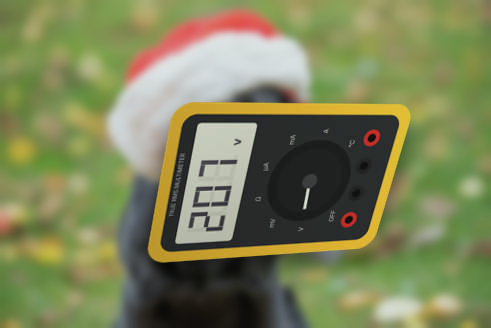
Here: 207 V
